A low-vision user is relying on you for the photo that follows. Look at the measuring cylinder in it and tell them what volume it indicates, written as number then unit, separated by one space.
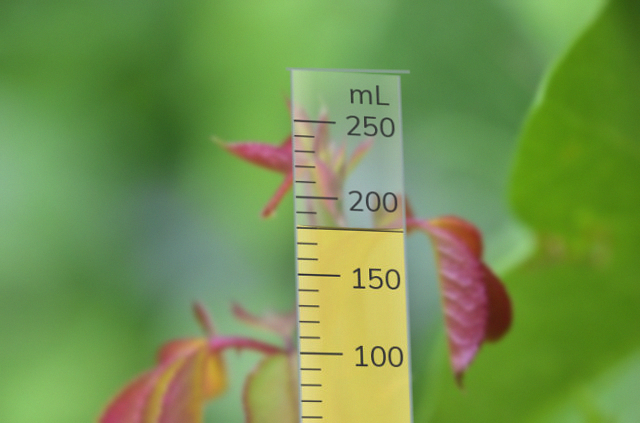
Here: 180 mL
